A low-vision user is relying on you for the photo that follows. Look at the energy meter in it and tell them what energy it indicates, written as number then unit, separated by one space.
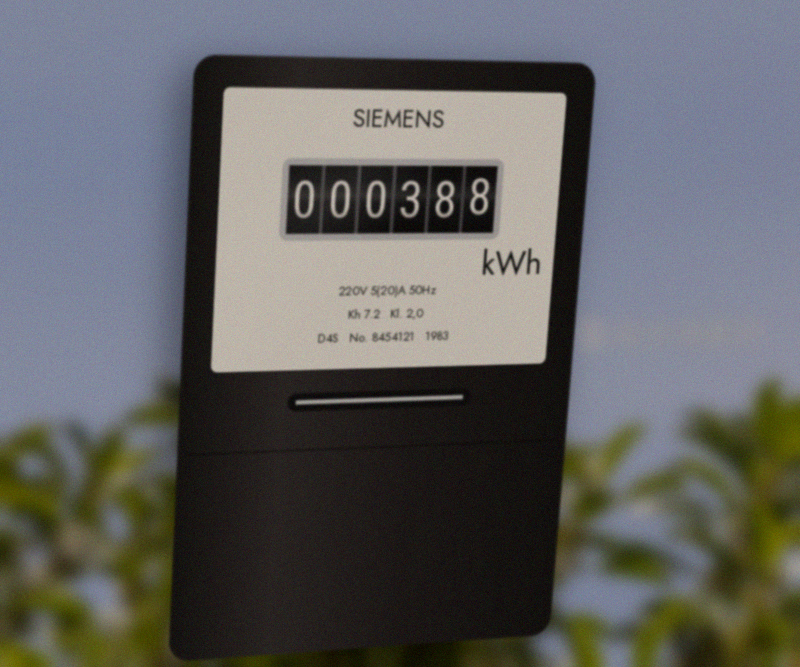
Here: 388 kWh
